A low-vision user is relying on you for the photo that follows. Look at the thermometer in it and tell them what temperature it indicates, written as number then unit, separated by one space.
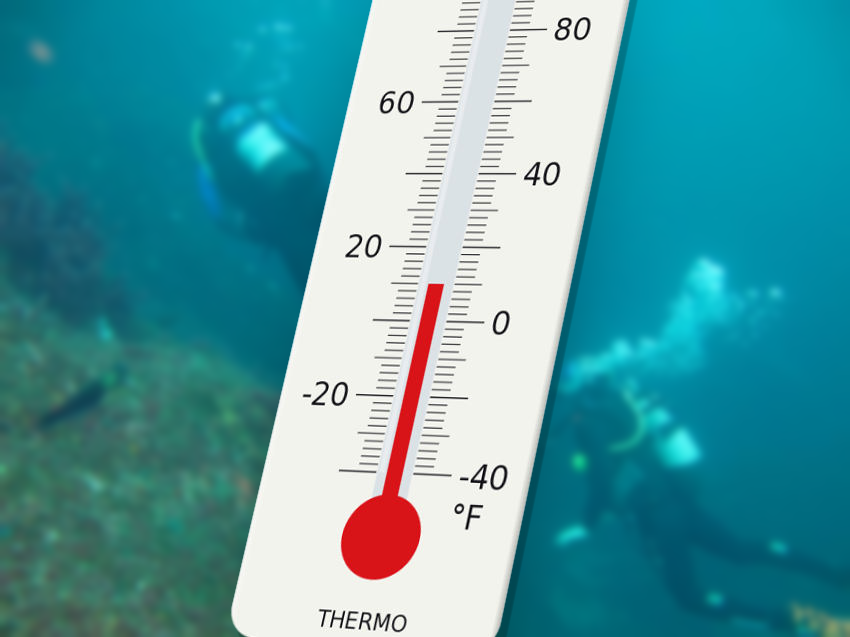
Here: 10 °F
